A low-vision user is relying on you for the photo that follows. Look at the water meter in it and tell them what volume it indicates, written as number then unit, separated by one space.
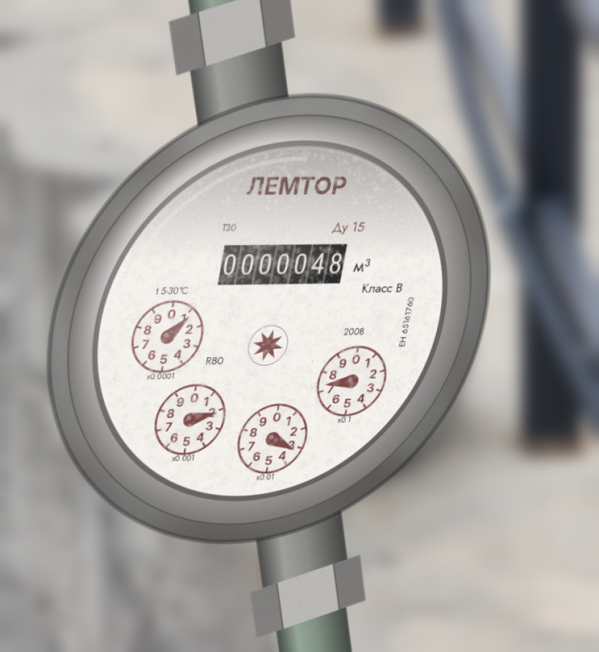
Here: 48.7321 m³
